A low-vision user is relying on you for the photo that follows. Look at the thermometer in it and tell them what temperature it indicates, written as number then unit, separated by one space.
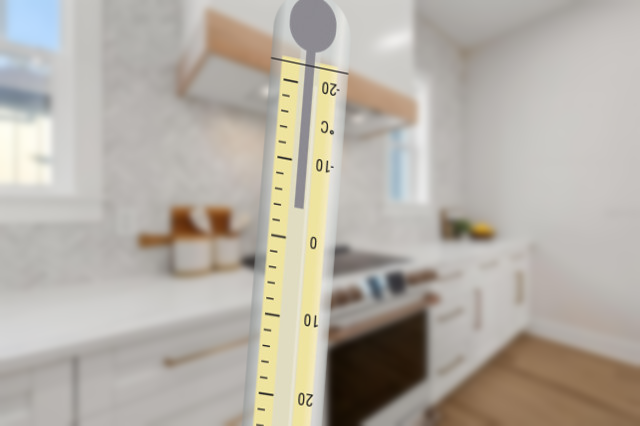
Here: -4 °C
